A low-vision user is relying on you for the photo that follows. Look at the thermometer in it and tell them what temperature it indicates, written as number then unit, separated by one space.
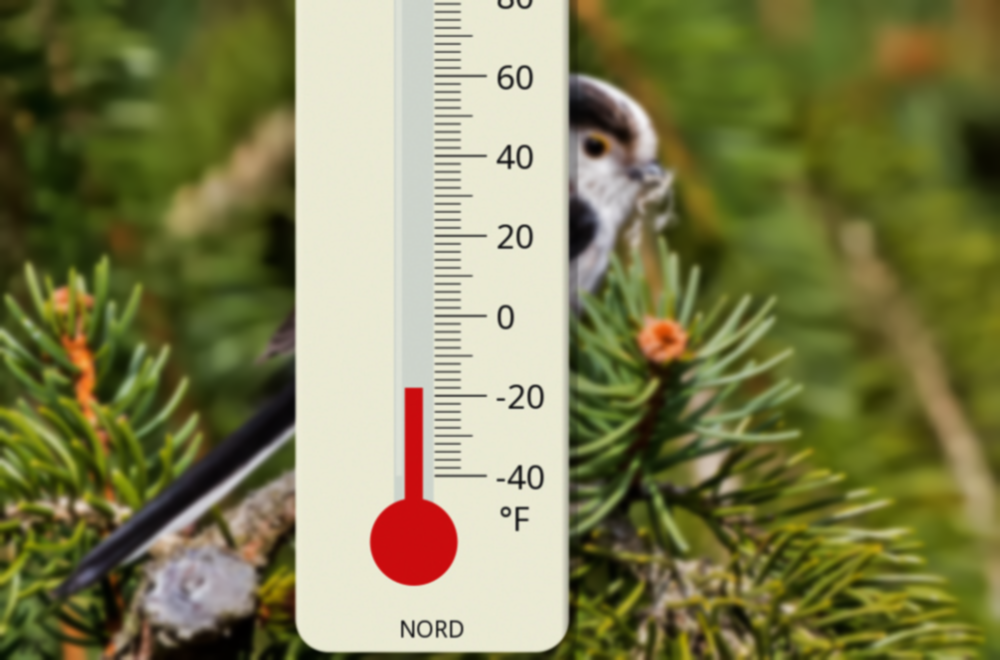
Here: -18 °F
